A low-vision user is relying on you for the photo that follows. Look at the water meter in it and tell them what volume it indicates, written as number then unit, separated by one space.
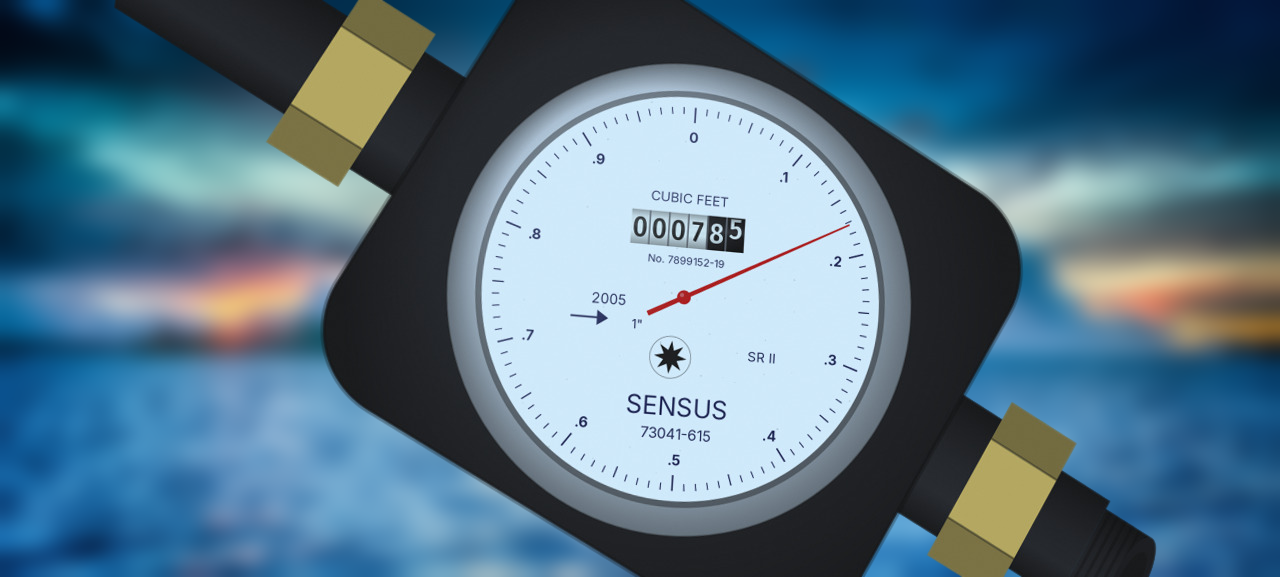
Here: 785.17 ft³
